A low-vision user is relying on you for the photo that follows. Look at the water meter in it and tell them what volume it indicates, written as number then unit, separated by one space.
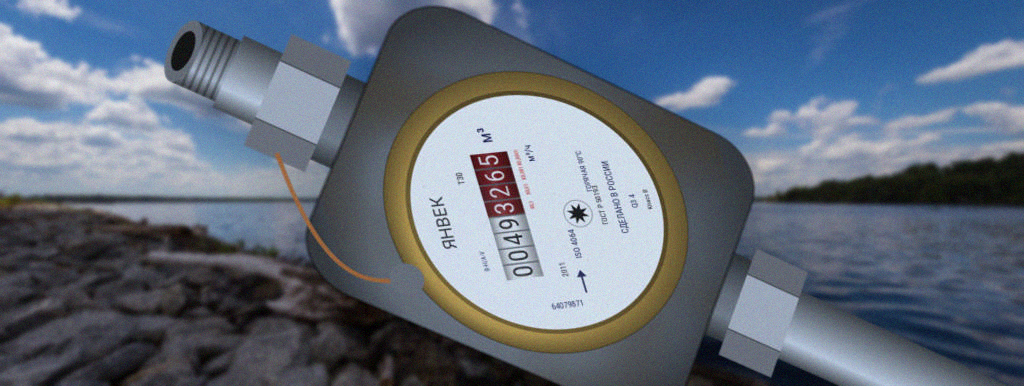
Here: 49.3265 m³
